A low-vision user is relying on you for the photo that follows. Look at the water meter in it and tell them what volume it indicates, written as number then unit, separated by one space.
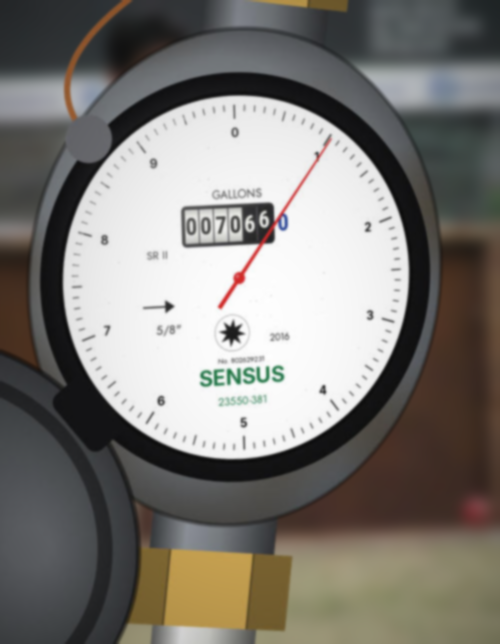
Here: 70661.0 gal
